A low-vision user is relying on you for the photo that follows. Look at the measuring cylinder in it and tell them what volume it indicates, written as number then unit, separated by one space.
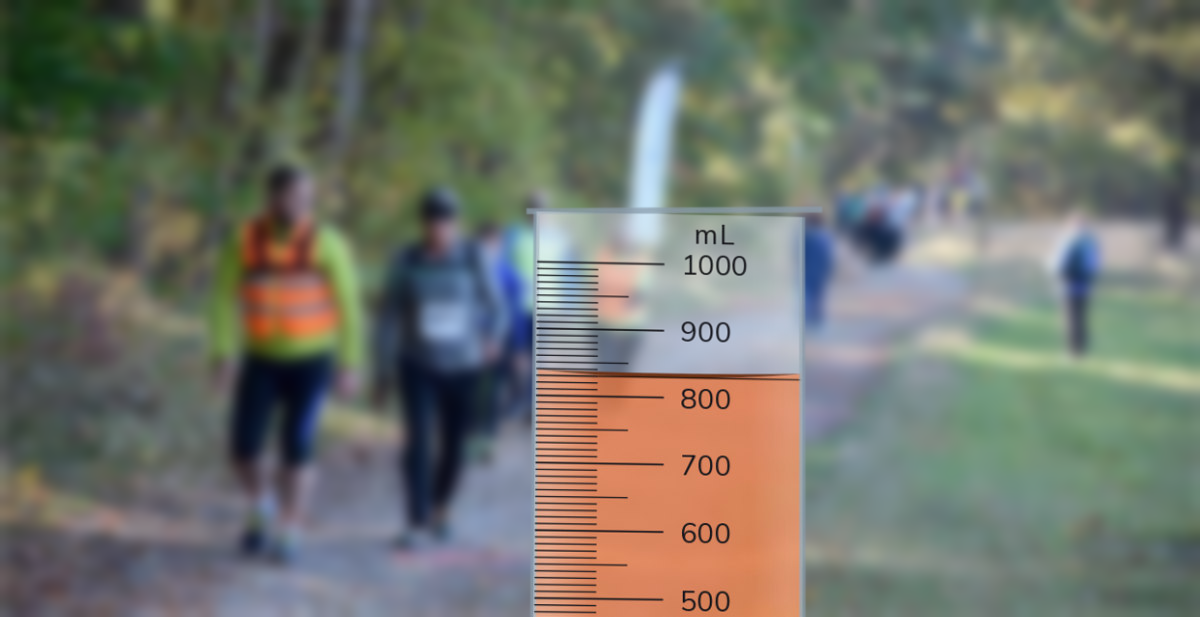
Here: 830 mL
